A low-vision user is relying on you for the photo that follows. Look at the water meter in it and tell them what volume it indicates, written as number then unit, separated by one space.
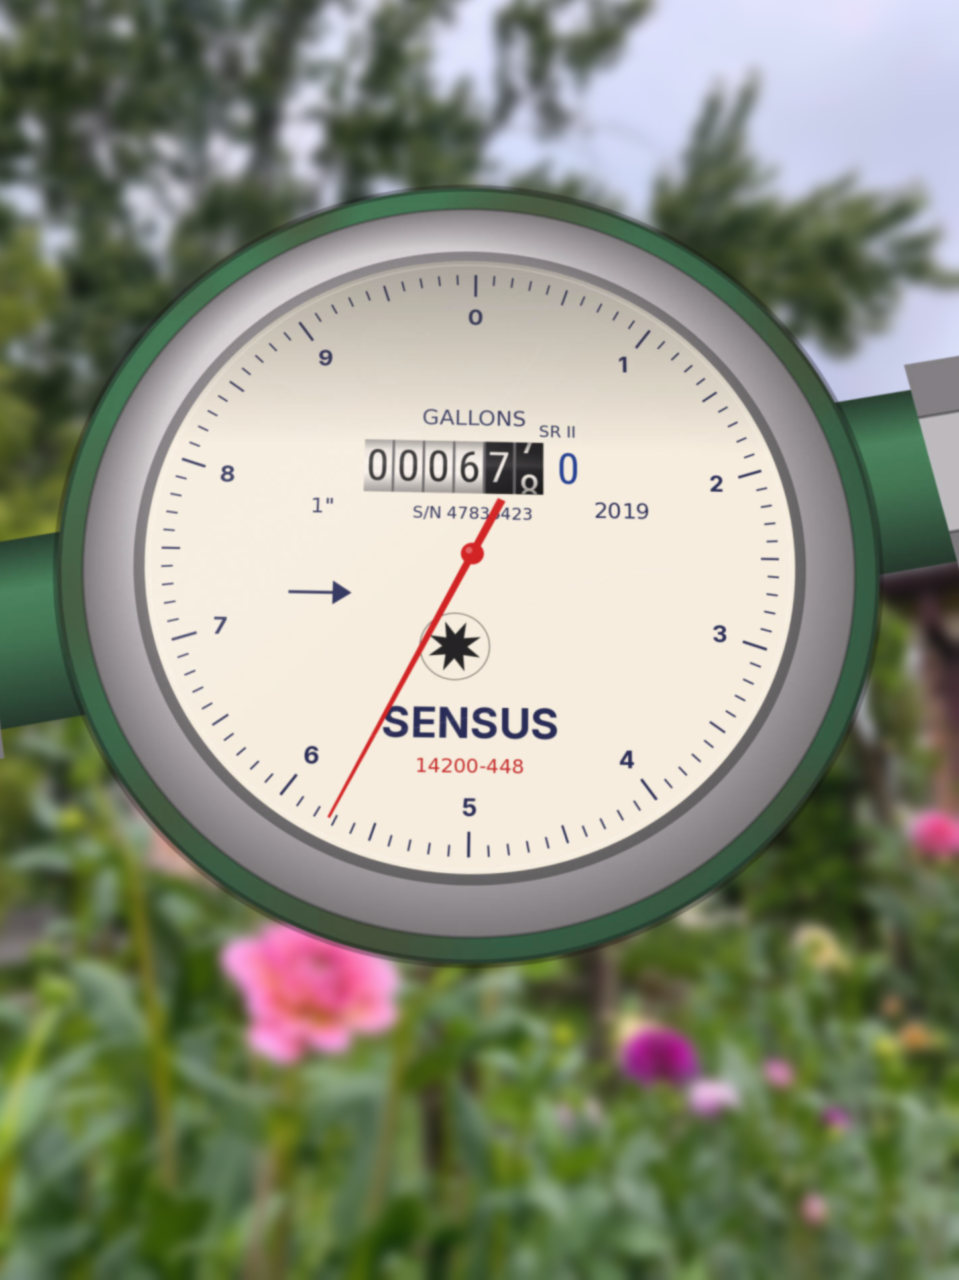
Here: 6775.7 gal
